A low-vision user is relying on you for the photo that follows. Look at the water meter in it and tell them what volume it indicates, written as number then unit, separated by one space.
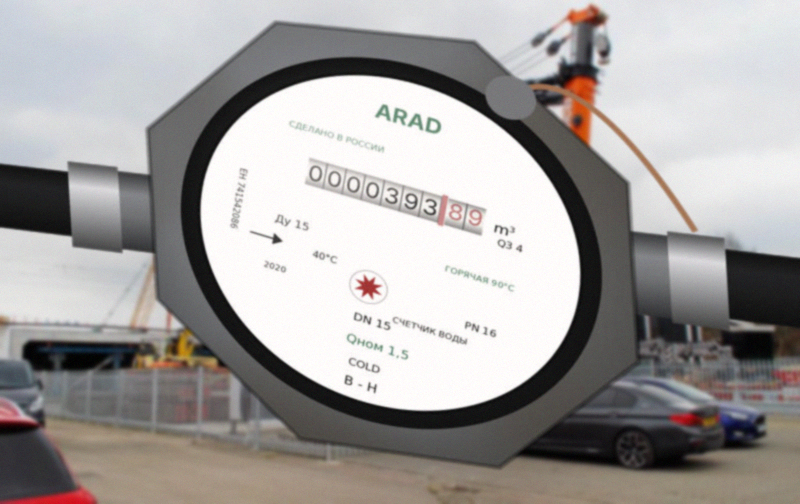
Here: 393.89 m³
